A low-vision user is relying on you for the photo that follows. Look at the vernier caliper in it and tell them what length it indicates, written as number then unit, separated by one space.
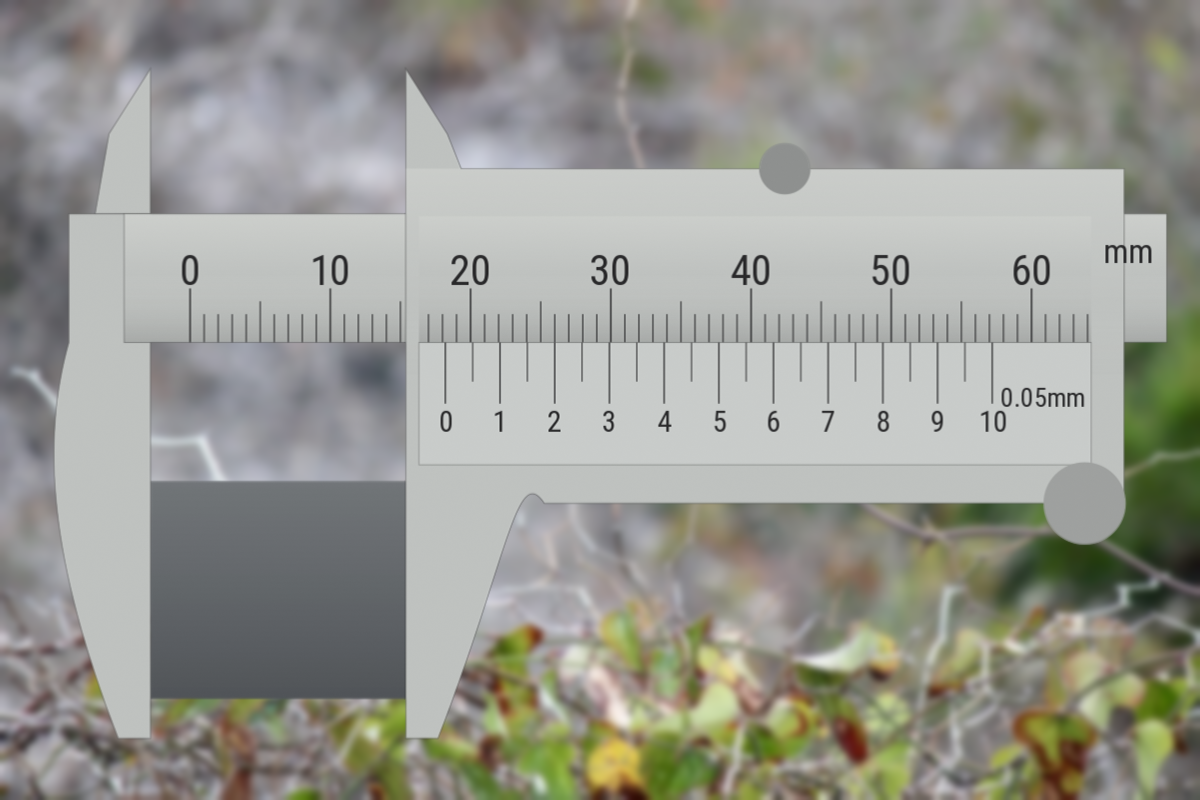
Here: 18.2 mm
